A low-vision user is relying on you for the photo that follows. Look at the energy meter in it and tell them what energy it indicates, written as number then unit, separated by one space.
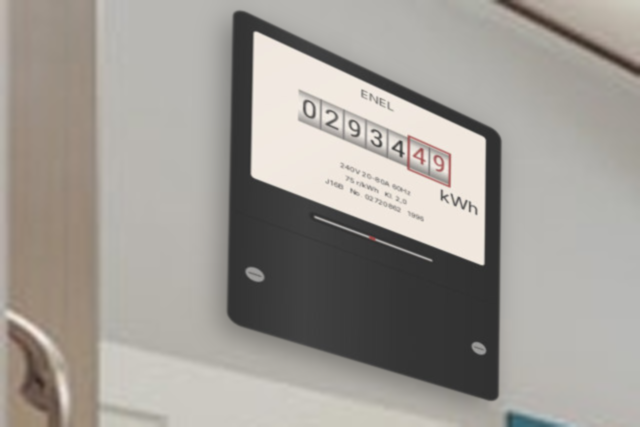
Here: 2934.49 kWh
